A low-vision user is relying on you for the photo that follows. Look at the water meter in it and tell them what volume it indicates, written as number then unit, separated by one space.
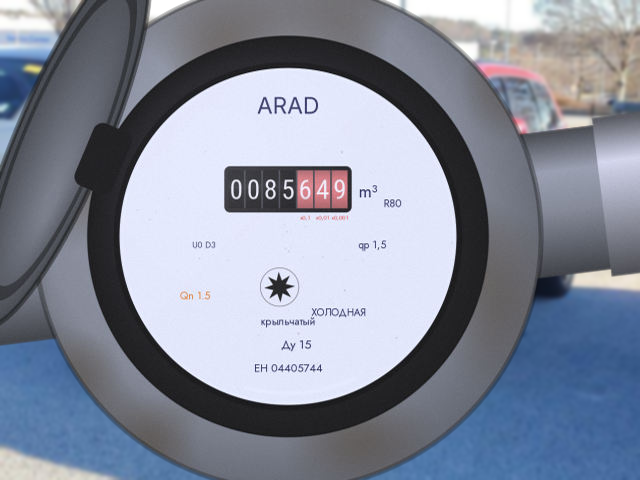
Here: 85.649 m³
